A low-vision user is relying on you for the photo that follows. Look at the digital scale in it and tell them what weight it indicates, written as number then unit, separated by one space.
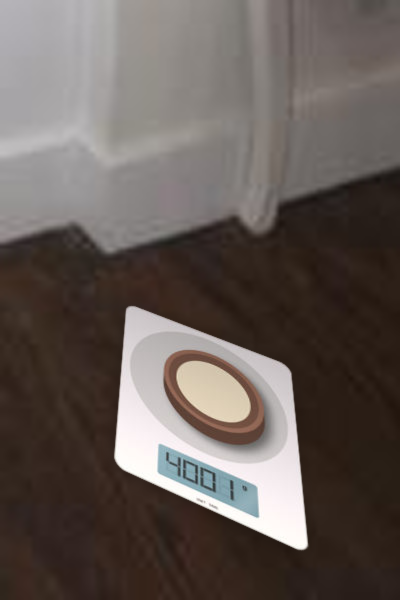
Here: 4001 g
